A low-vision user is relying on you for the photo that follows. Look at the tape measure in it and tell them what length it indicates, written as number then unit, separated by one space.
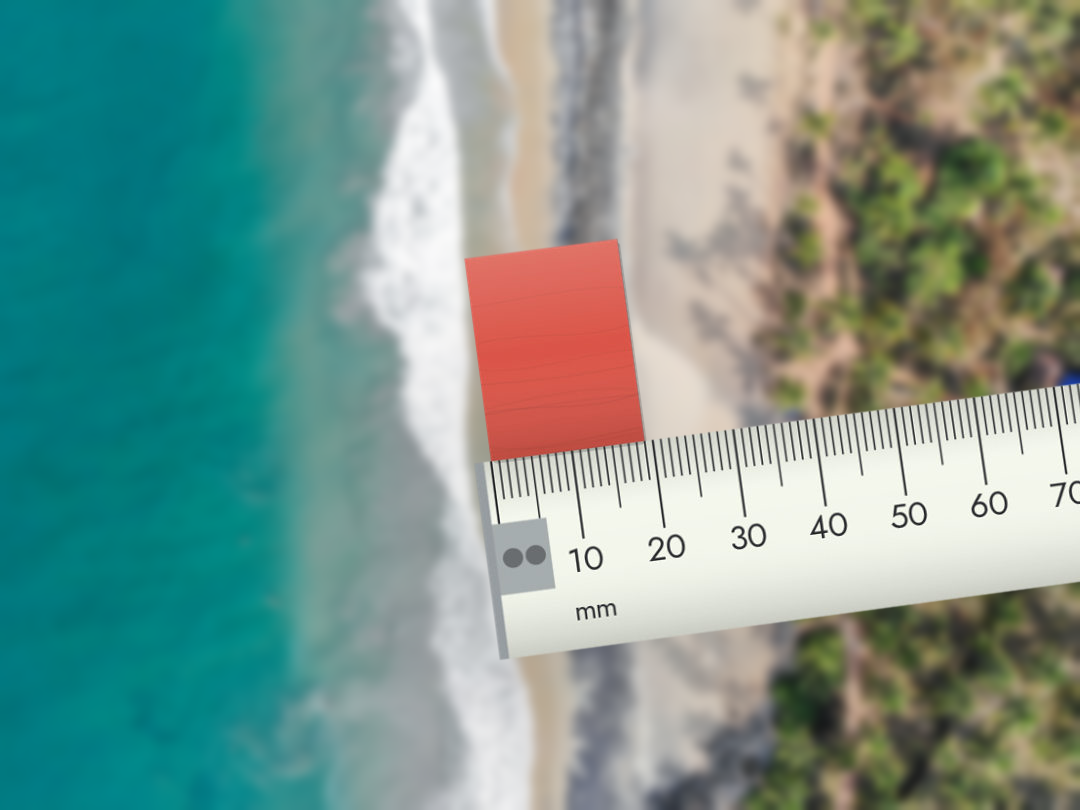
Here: 19 mm
